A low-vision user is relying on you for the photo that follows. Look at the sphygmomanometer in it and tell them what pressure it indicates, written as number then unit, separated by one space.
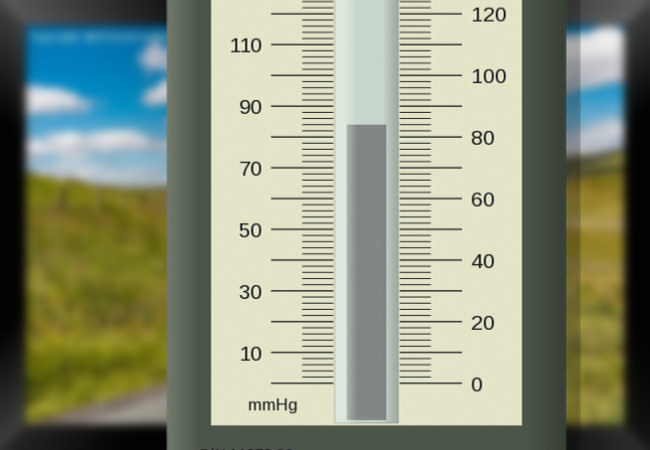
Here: 84 mmHg
